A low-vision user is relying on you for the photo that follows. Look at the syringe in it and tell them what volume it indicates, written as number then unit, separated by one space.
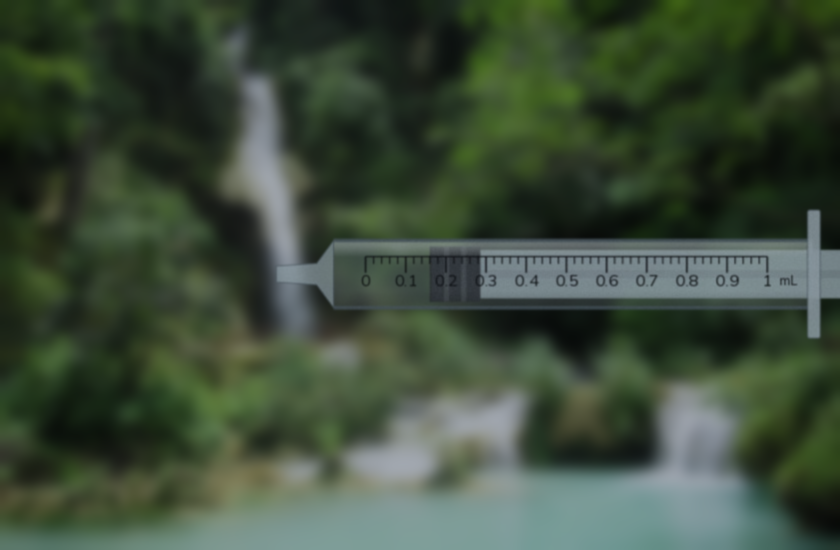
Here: 0.16 mL
